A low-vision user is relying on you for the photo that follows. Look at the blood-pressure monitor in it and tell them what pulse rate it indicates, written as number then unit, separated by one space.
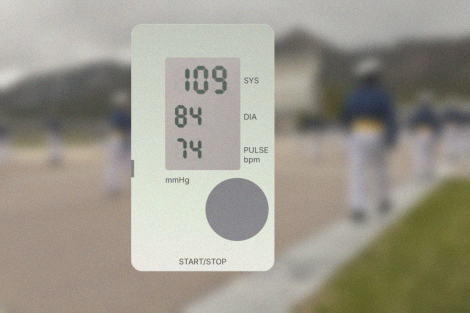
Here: 74 bpm
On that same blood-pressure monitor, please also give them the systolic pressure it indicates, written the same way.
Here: 109 mmHg
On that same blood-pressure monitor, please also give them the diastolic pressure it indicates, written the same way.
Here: 84 mmHg
